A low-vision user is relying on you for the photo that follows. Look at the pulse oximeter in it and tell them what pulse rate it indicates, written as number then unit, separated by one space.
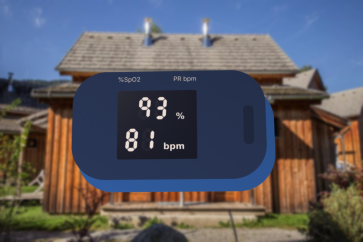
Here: 81 bpm
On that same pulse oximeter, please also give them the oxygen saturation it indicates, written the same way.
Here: 93 %
